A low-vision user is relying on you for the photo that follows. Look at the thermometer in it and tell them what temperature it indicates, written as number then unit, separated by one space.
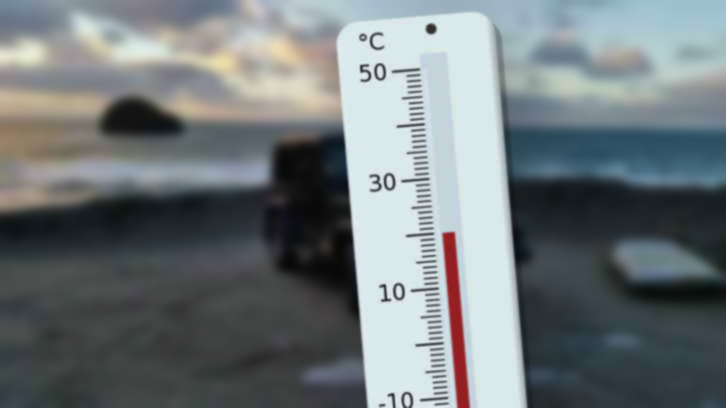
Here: 20 °C
